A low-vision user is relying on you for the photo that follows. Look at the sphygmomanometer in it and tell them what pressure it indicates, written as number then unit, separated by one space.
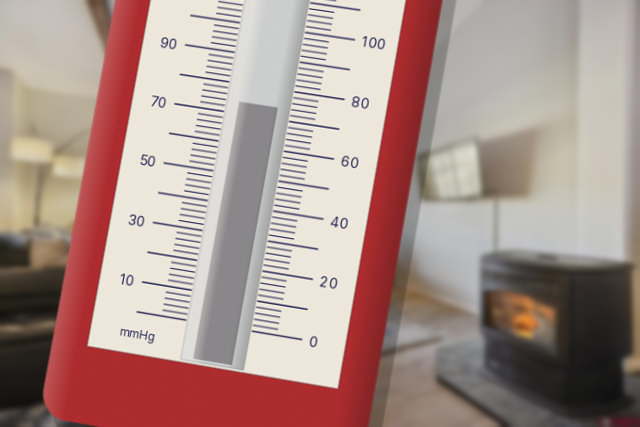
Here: 74 mmHg
